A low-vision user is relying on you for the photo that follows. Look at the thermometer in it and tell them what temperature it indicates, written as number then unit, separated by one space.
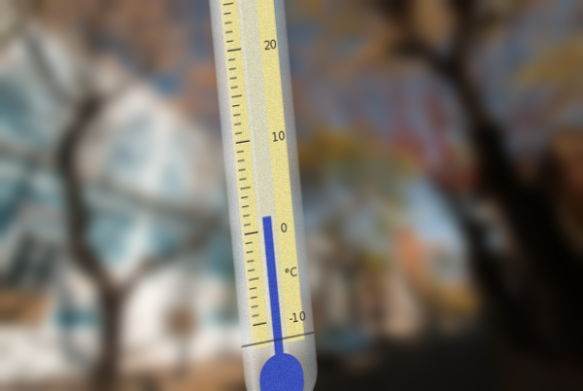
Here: 1.5 °C
